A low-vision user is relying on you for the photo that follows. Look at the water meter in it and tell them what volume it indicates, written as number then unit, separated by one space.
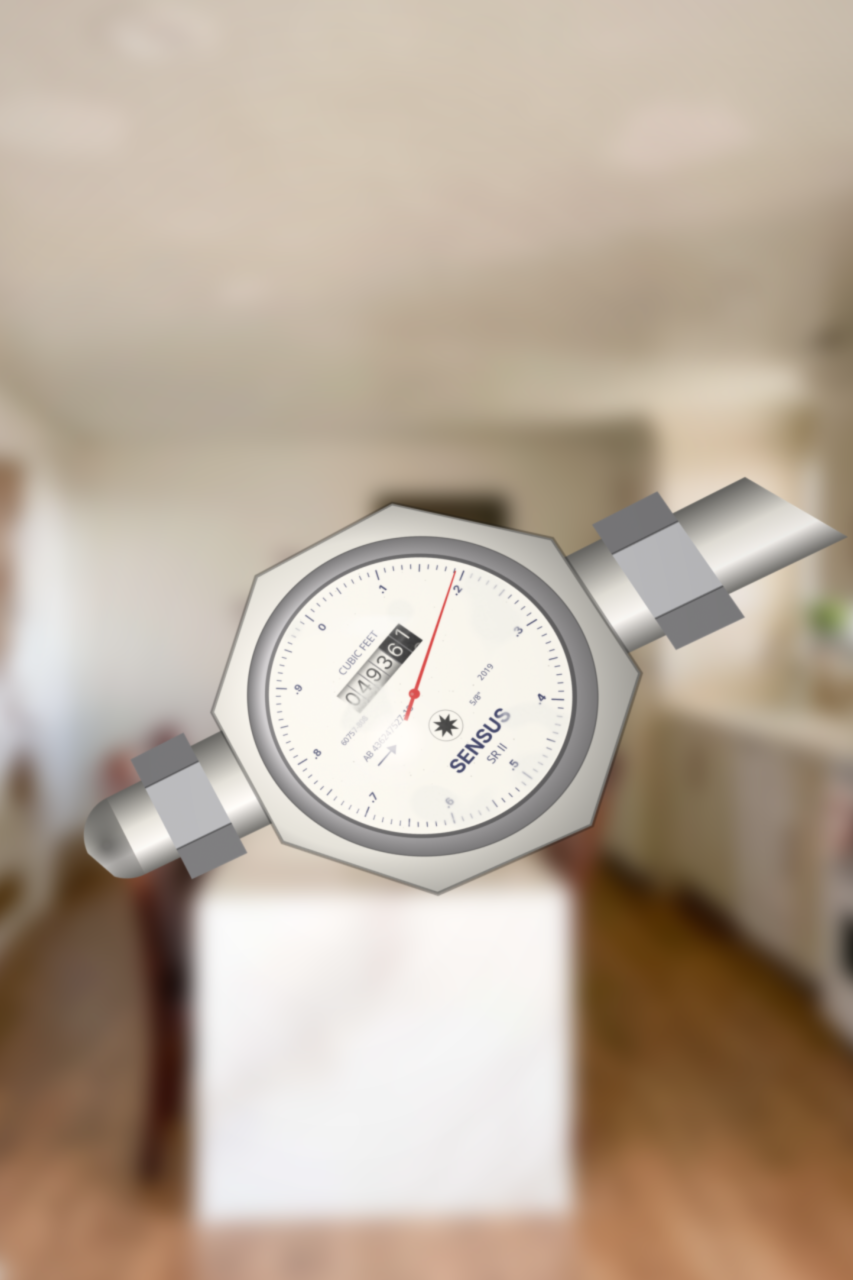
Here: 49361.19 ft³
